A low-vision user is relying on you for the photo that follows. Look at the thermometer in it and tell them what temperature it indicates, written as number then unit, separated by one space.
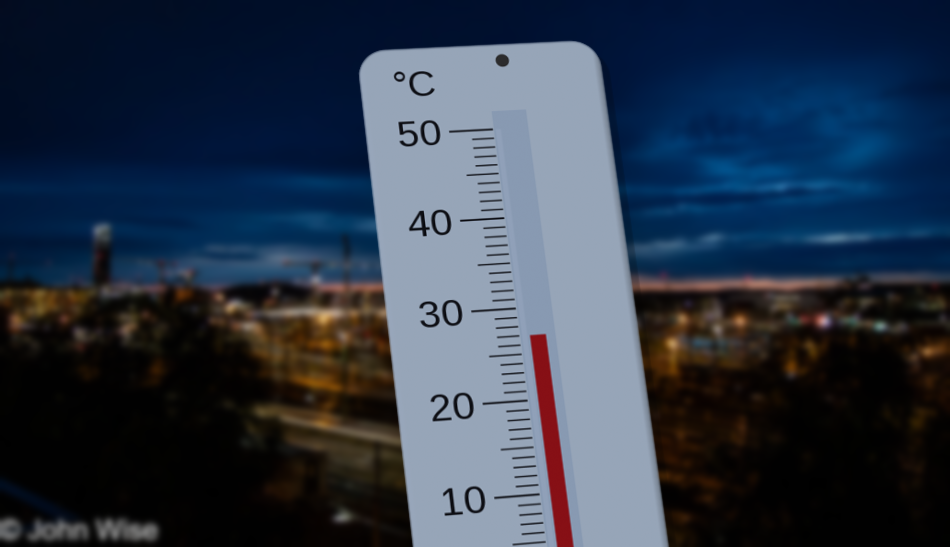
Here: 27 °C
